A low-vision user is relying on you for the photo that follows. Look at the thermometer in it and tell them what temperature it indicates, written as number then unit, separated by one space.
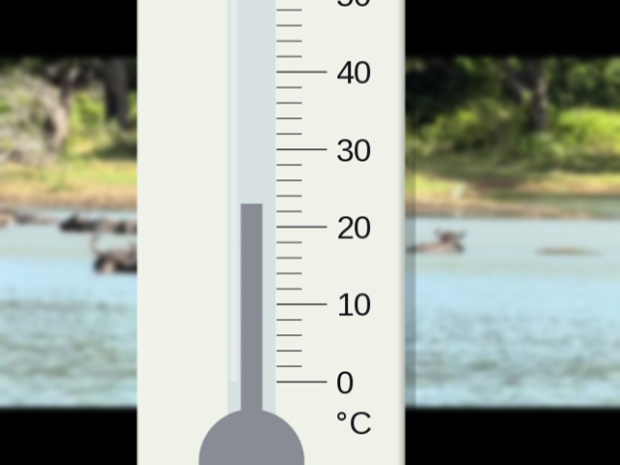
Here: 23 °C
